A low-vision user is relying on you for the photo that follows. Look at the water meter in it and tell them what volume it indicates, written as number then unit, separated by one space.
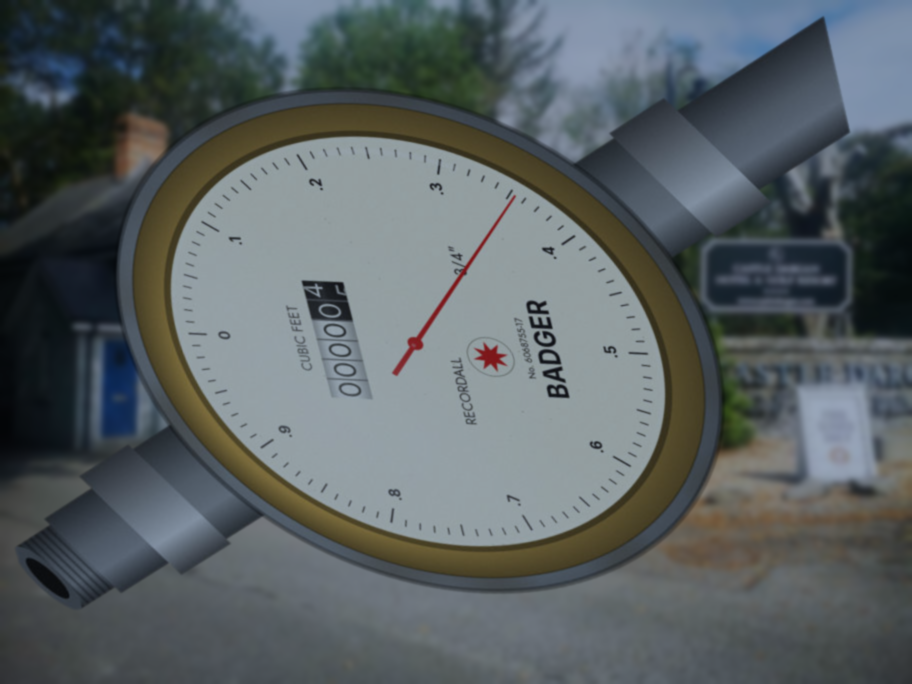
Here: 4.35 ft³
